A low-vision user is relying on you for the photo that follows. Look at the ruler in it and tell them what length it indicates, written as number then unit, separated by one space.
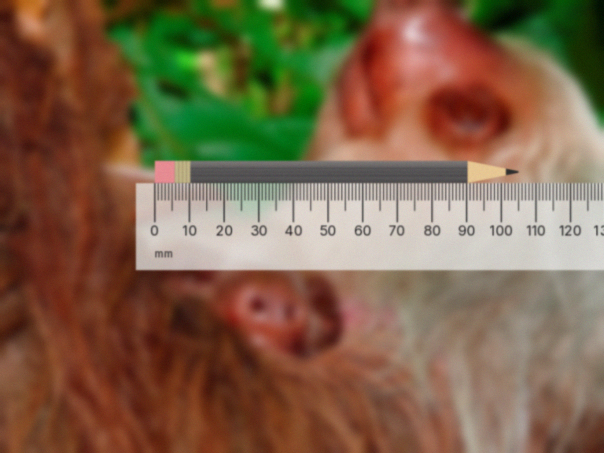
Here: 105 mm
